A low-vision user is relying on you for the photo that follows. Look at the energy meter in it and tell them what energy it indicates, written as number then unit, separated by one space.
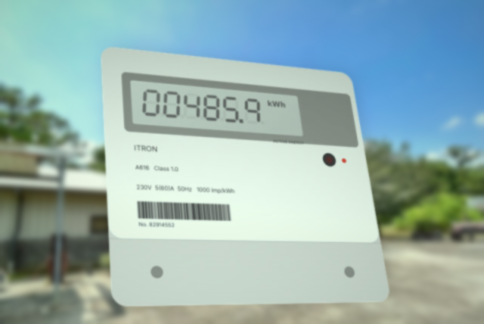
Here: 485.9 kWh
